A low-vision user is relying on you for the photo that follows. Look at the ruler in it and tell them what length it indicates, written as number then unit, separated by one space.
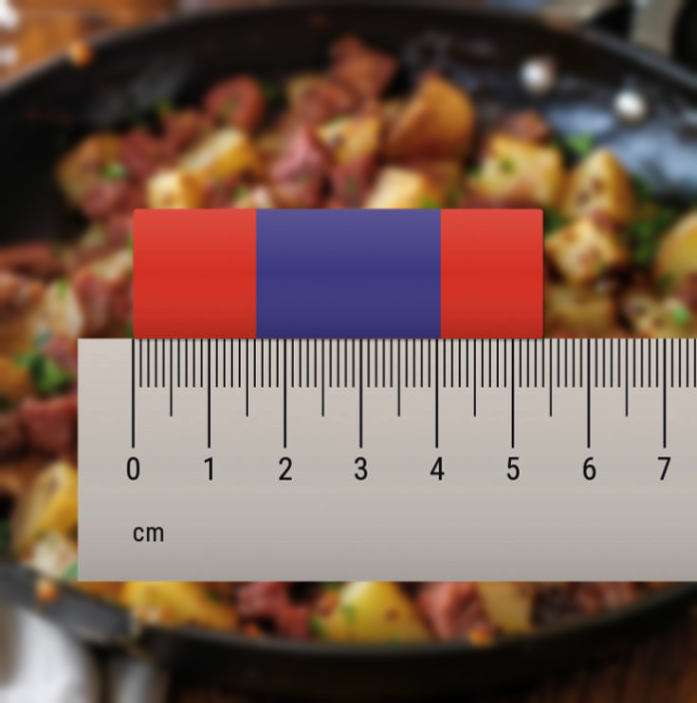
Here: 5.4 cm
